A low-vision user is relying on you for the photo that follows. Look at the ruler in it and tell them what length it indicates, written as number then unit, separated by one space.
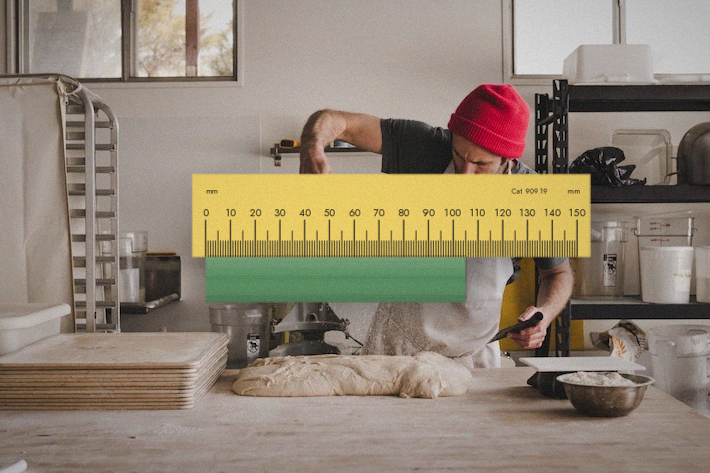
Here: 105 mm
